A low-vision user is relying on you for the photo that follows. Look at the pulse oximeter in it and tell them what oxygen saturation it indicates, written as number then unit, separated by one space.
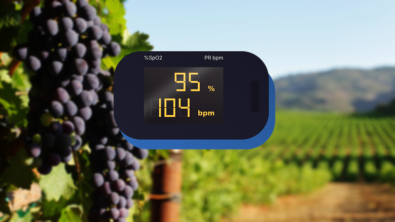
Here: 95 %
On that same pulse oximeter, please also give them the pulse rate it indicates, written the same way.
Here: 104 bpm
